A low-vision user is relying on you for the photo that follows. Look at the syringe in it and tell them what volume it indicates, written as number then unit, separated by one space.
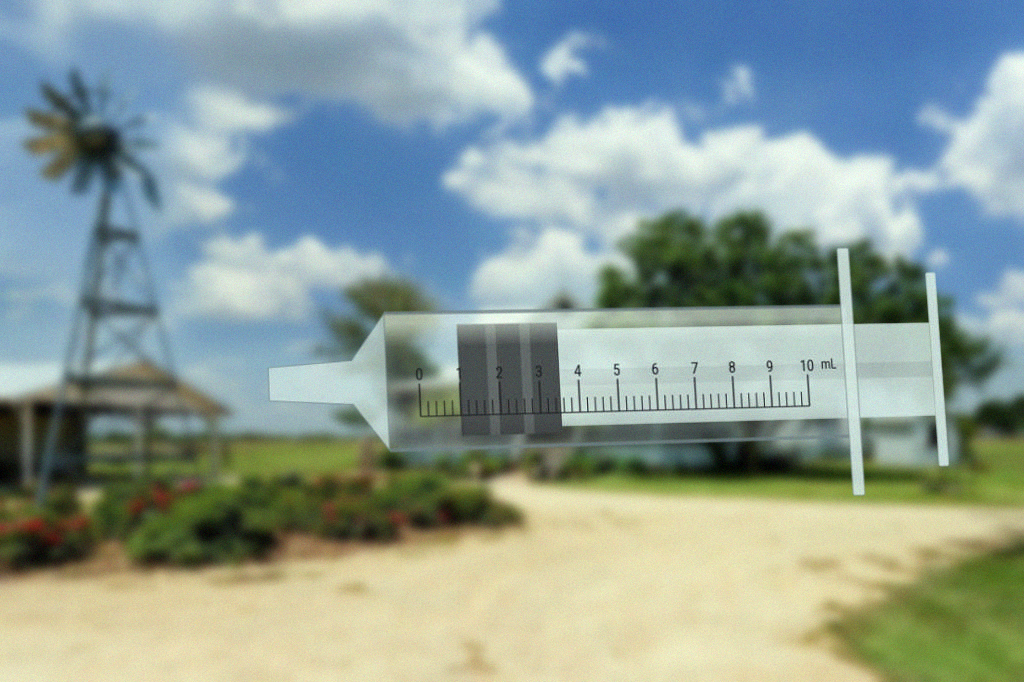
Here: 1 mL
